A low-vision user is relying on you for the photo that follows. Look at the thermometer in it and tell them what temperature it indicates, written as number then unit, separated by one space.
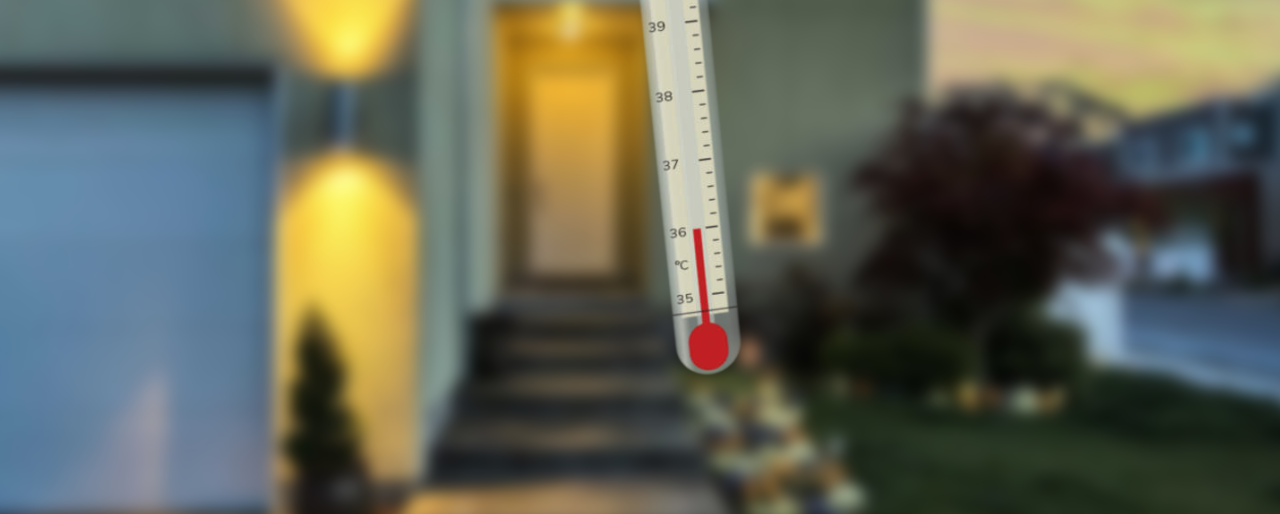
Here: 36 °C
